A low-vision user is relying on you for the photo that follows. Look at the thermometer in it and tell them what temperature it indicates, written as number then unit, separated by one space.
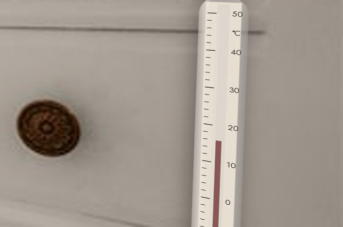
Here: 16 °C
